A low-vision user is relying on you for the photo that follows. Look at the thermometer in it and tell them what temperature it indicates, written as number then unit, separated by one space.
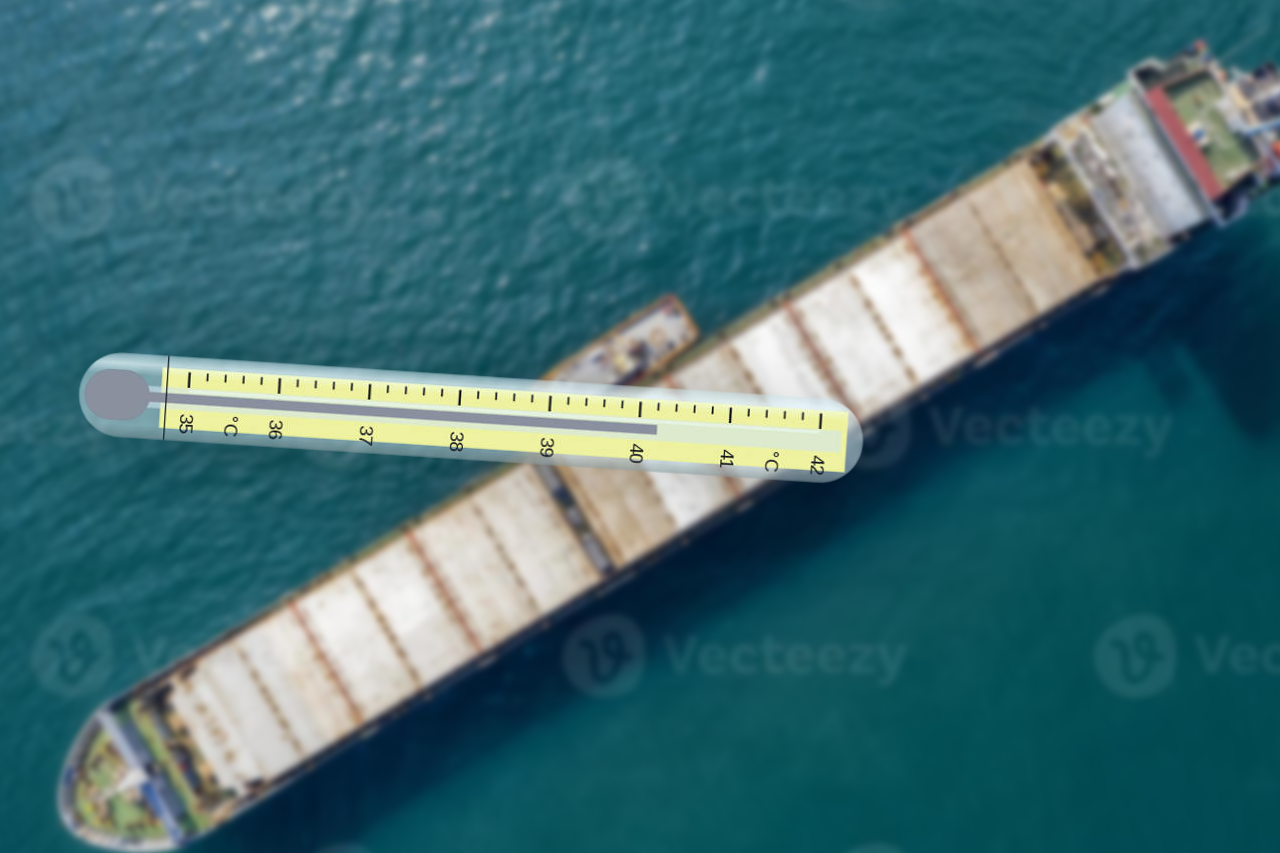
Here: 40.2 °C
